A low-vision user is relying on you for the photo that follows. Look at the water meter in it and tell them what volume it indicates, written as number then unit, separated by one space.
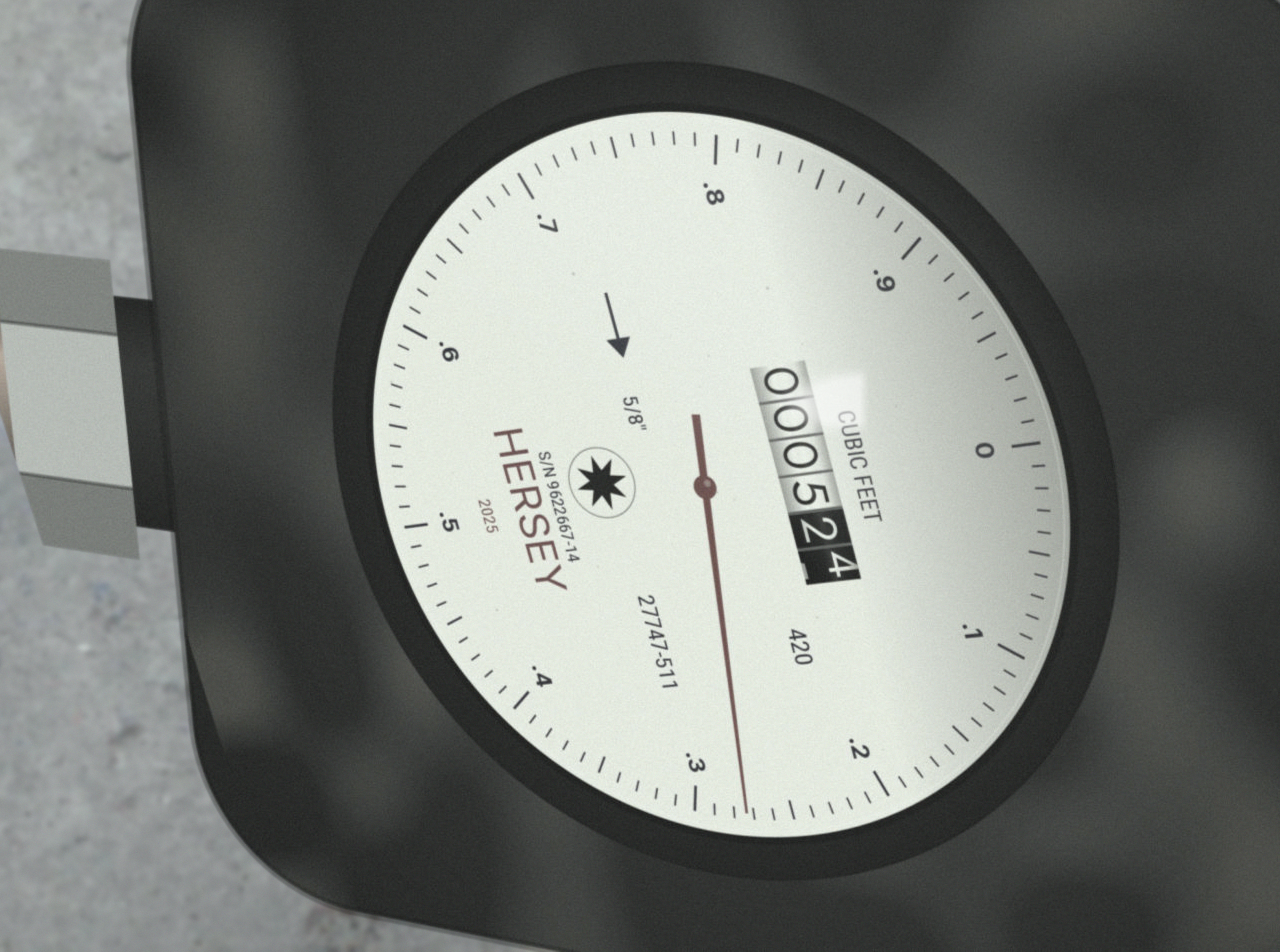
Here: 524.27 ft³
